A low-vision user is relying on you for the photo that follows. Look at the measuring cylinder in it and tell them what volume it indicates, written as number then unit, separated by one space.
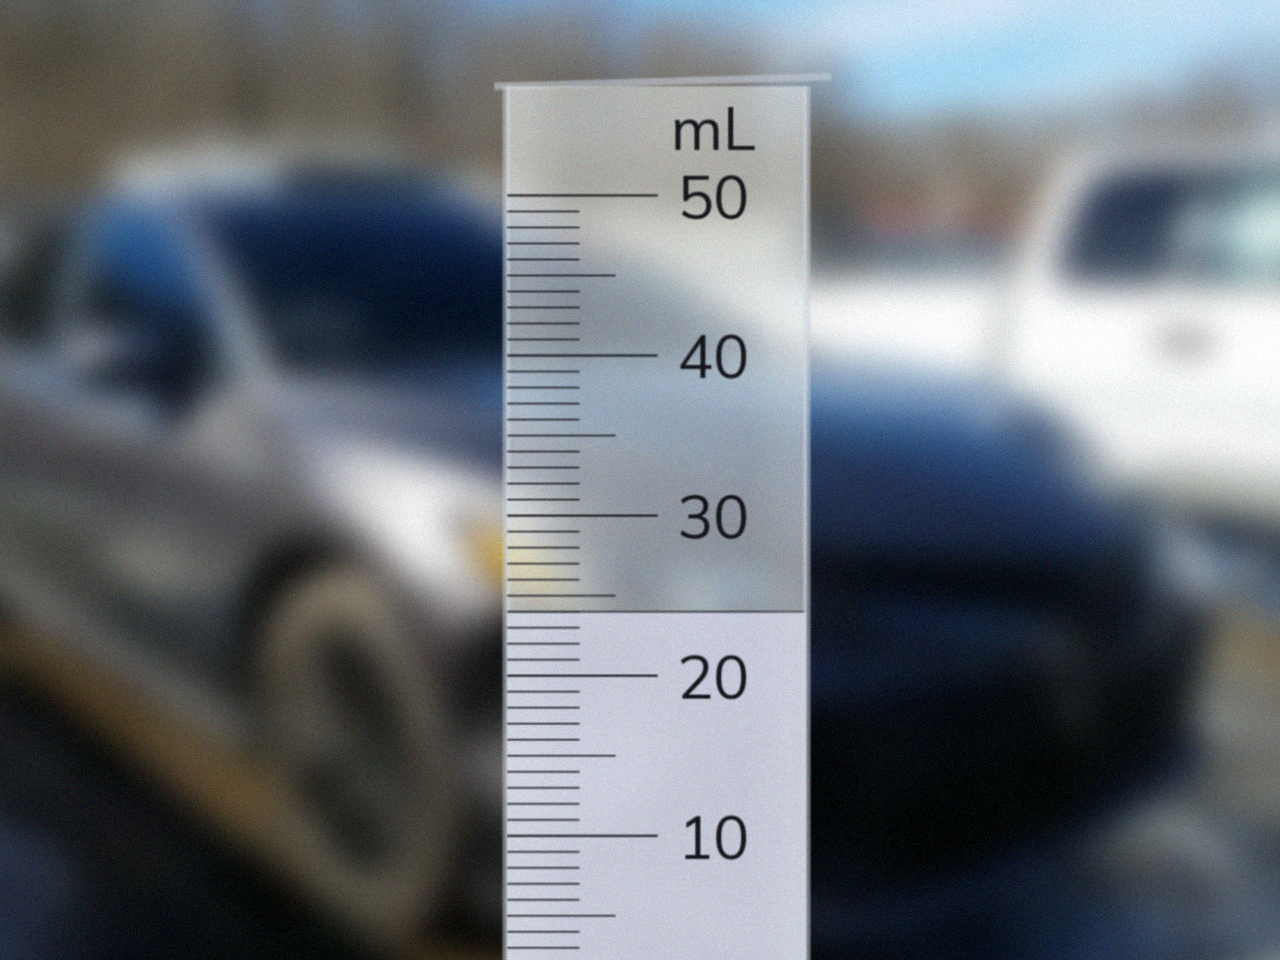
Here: 24 mL
